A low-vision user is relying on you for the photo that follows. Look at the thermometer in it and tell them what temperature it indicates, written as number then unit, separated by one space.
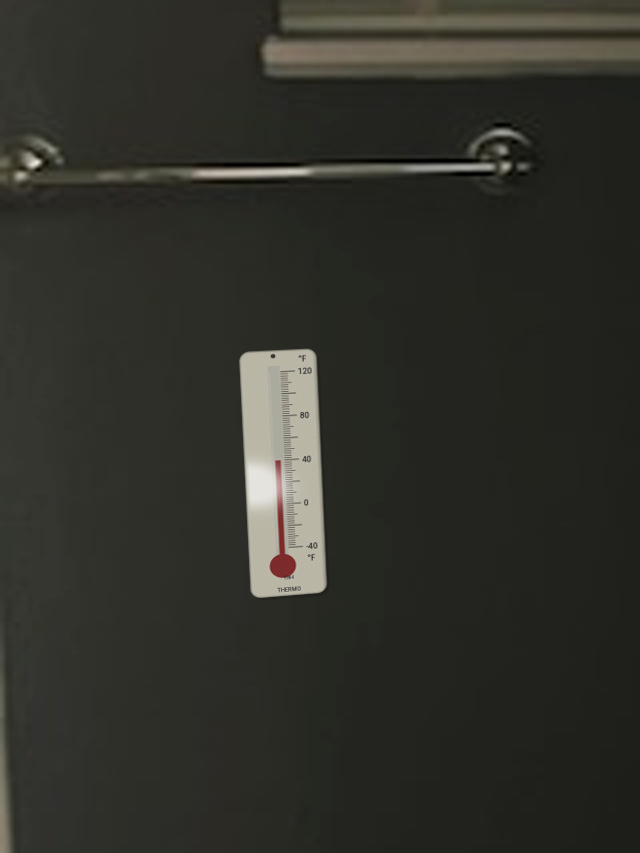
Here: 40 °F
